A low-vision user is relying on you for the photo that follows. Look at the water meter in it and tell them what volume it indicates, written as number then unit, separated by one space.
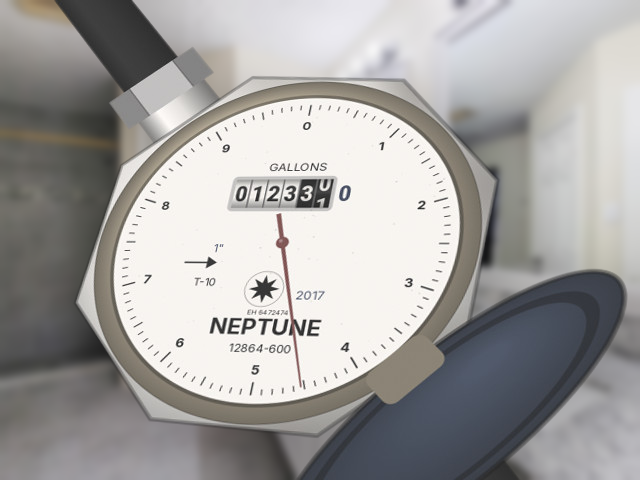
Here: 123304.5 gal
